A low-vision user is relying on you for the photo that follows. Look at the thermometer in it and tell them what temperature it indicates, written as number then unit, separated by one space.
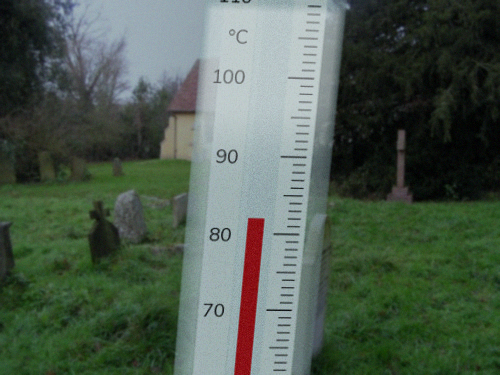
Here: 82 °C
